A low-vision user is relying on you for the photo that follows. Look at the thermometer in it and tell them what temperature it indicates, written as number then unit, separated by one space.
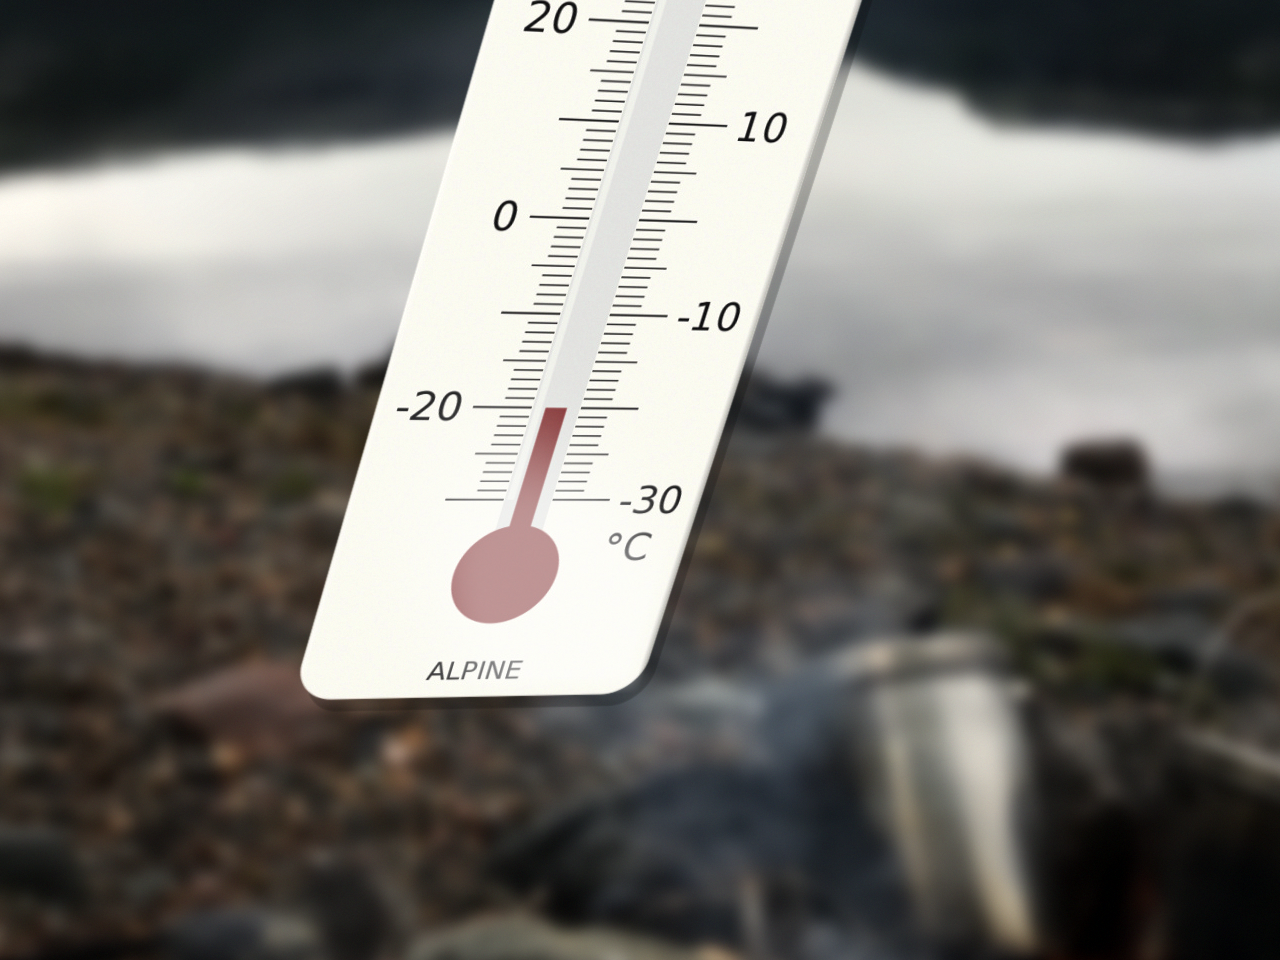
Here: -20 °C
